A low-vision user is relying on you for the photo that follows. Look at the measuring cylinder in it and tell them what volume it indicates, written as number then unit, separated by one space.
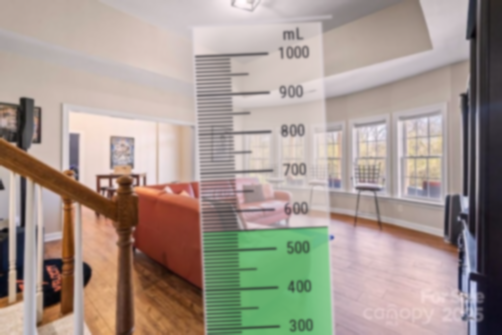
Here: 550 mL
